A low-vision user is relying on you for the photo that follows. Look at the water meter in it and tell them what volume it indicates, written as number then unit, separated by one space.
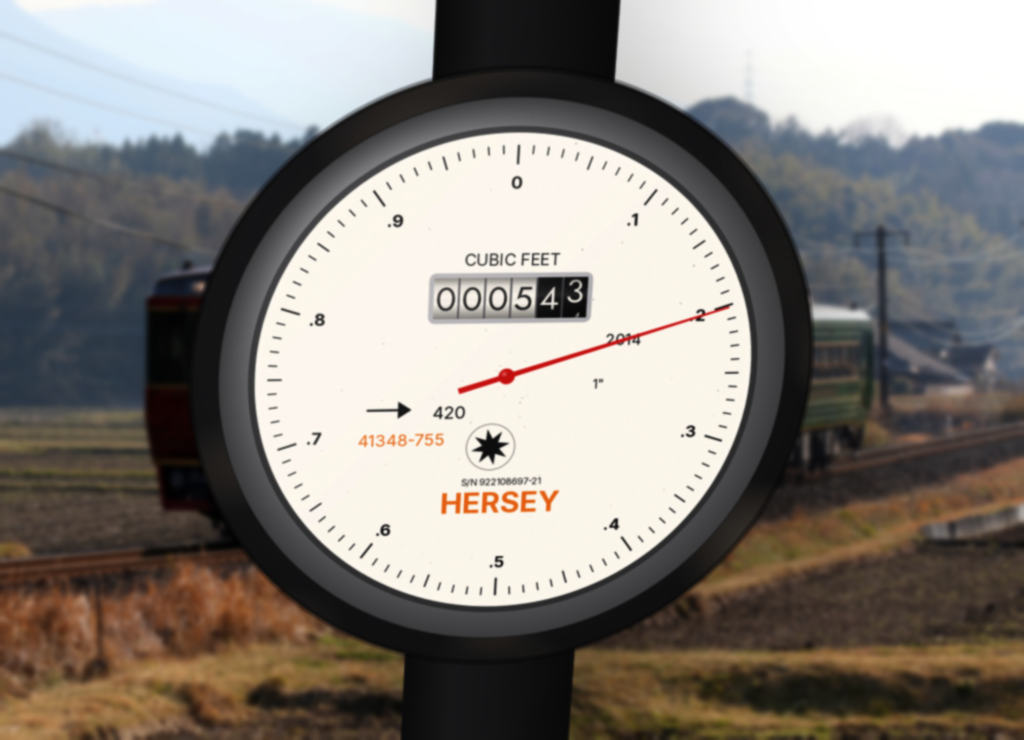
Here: 543.20 ft³
